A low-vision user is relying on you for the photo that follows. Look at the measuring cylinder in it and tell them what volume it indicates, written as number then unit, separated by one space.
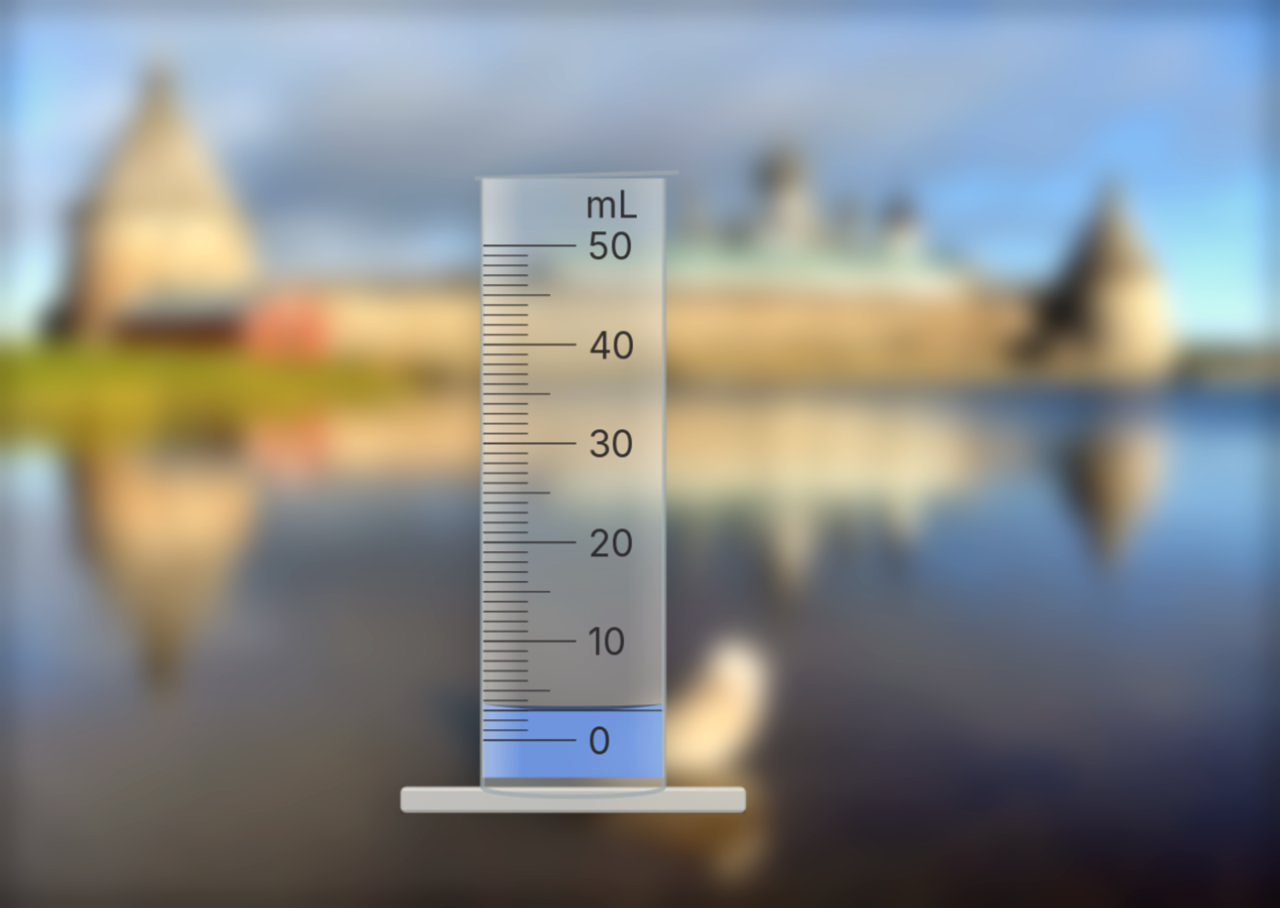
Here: 3 mL
